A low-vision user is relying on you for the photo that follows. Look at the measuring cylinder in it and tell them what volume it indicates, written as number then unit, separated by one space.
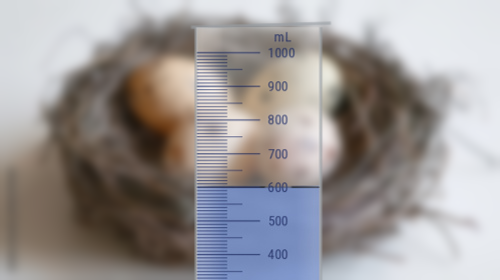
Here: 600 mL
